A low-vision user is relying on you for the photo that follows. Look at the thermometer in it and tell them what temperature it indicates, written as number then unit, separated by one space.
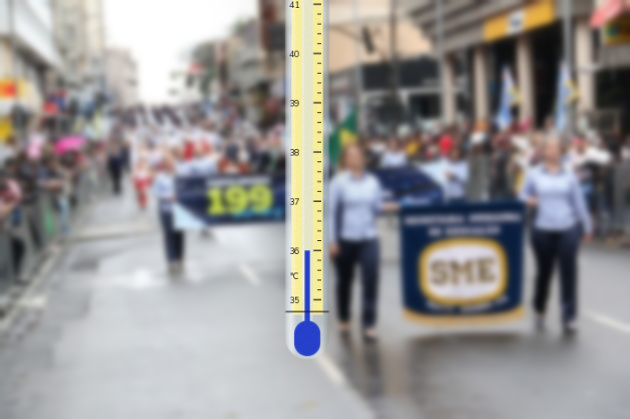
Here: 36 °C
